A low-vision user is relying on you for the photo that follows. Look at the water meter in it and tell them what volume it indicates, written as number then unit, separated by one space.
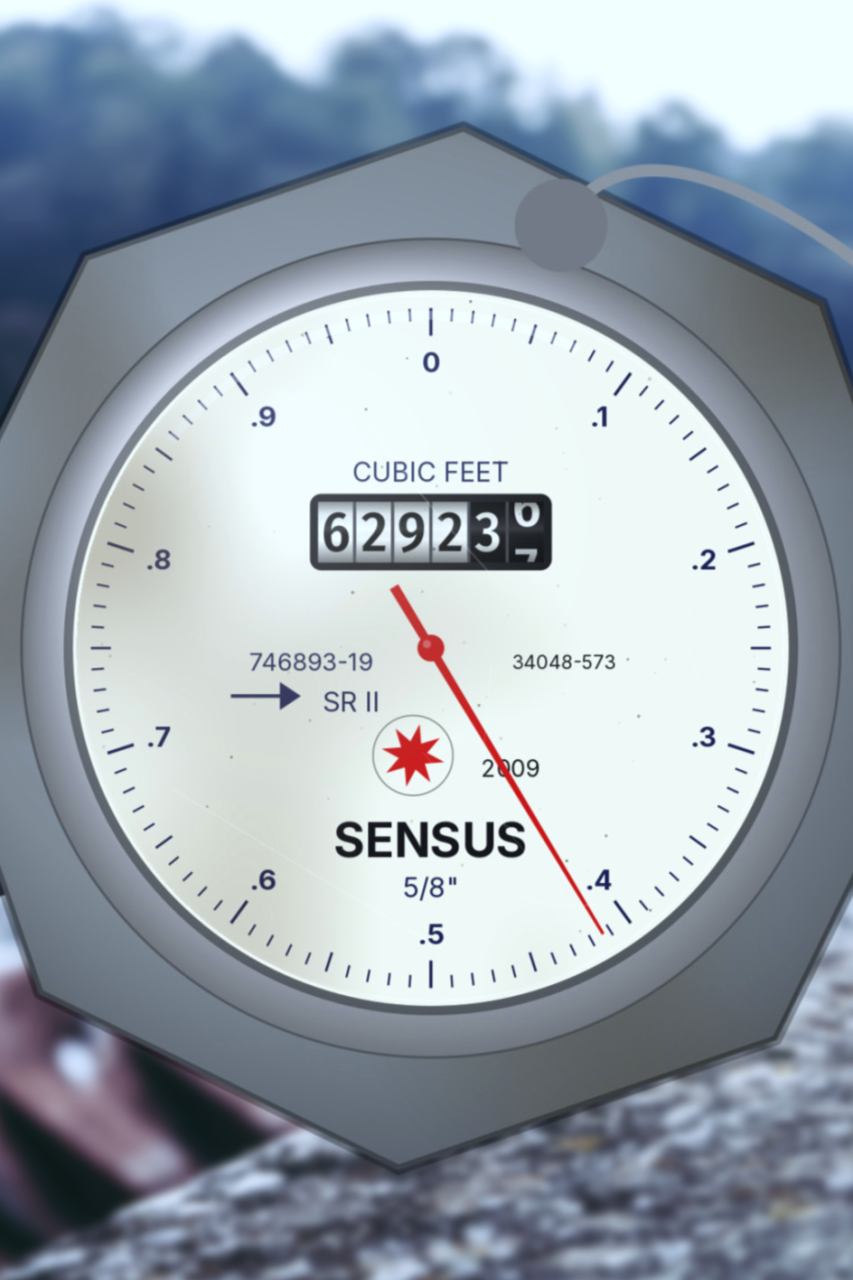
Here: 629236.41 ft³
